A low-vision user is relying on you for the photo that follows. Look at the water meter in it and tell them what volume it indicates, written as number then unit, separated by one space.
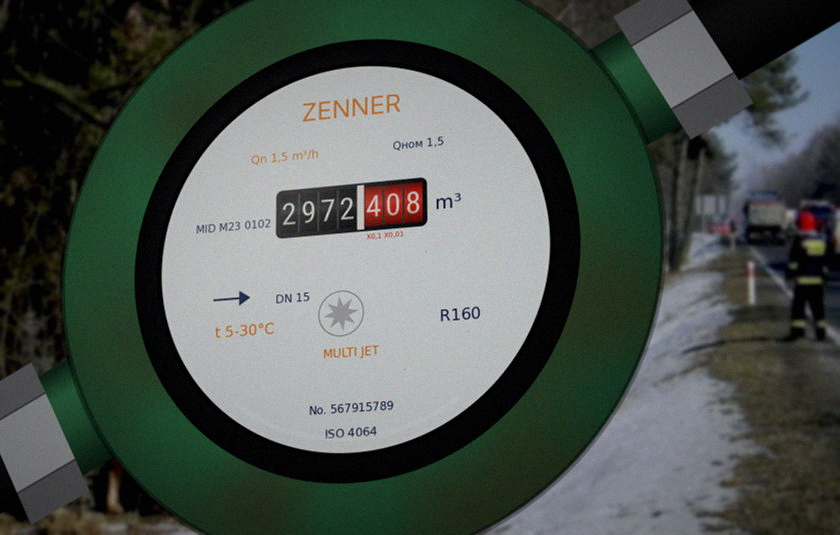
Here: 2972.408 m³
